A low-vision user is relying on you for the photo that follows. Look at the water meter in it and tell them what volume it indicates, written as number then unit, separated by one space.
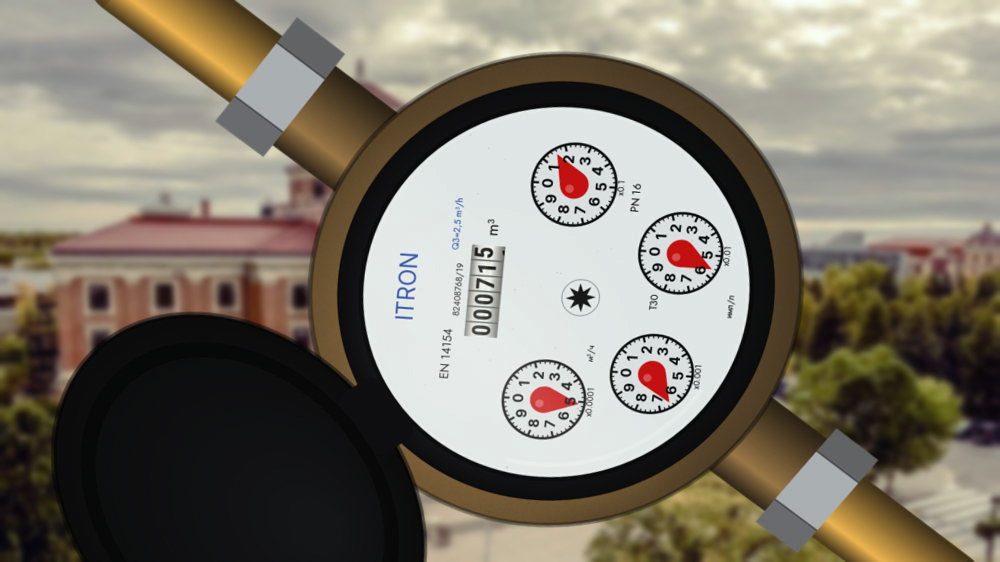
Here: 715.1565 m³
